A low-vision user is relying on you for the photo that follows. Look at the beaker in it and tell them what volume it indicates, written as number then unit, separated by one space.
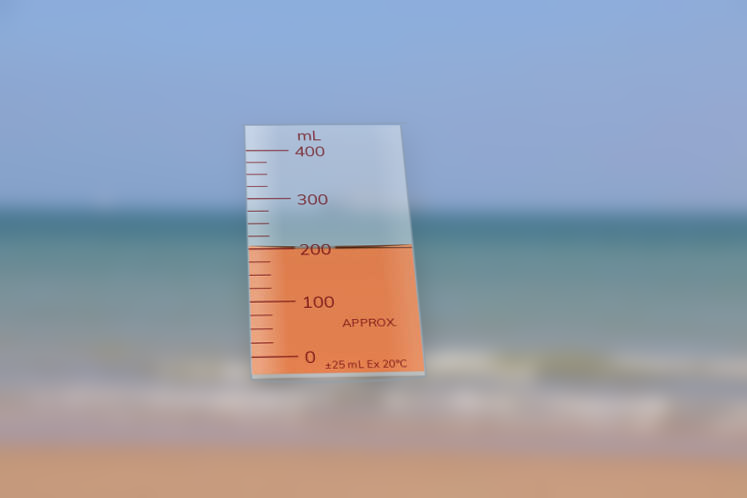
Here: 200 mL
